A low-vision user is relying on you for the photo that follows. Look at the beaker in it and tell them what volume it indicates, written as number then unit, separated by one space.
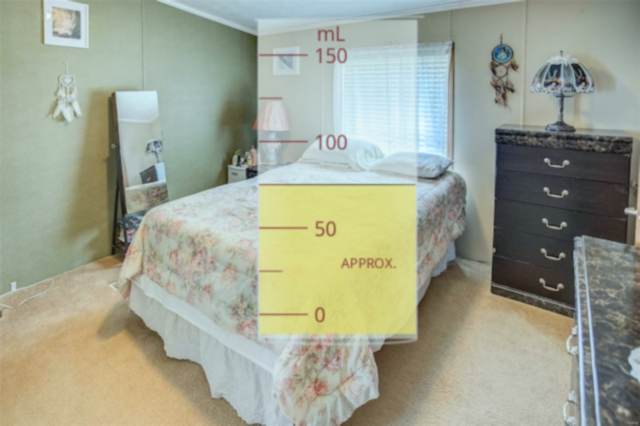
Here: 75 mL
